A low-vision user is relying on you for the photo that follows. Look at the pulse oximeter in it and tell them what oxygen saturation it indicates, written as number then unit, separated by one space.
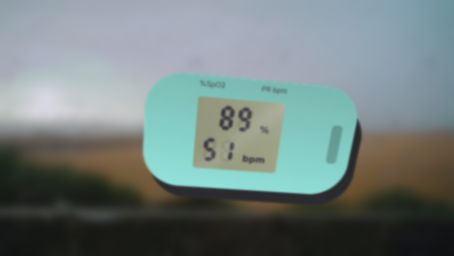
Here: 89 %
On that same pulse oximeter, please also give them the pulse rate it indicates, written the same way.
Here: 51 bpm
